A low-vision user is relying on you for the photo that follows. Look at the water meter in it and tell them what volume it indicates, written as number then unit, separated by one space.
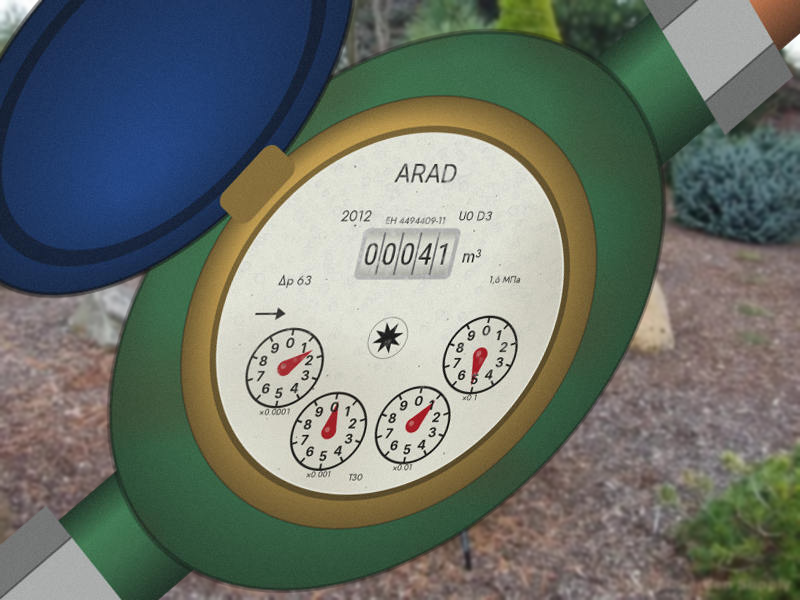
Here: 41.5101 m³
